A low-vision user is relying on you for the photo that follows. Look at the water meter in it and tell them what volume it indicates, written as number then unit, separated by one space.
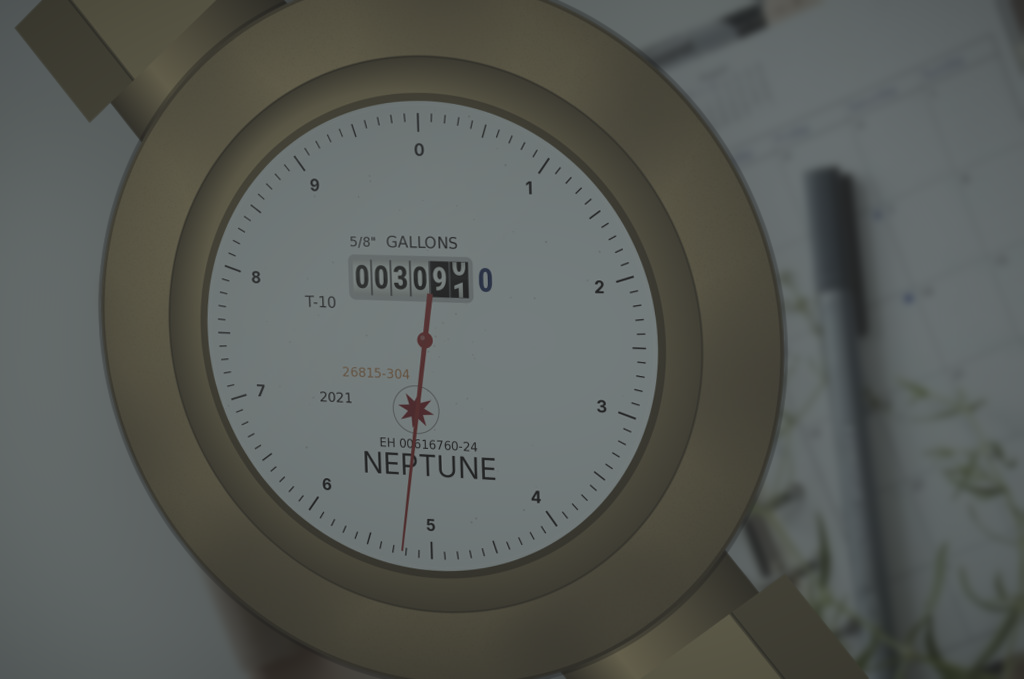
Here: 30905.2 gal
